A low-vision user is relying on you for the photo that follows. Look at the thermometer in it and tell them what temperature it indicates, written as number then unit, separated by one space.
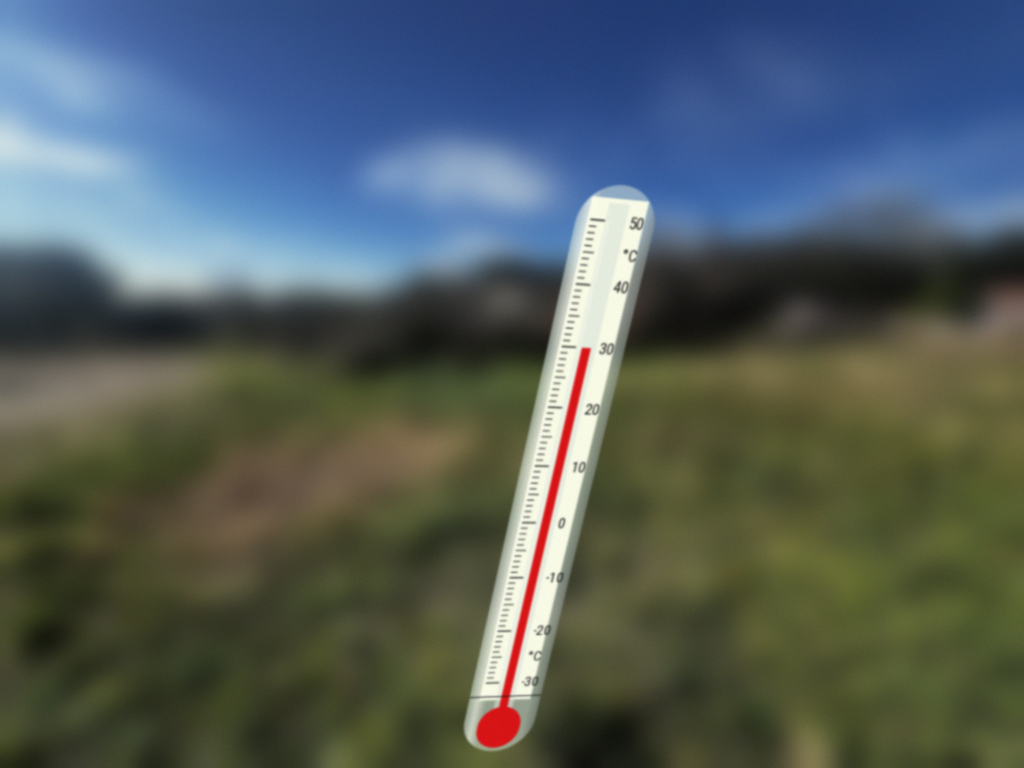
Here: 30 °C
